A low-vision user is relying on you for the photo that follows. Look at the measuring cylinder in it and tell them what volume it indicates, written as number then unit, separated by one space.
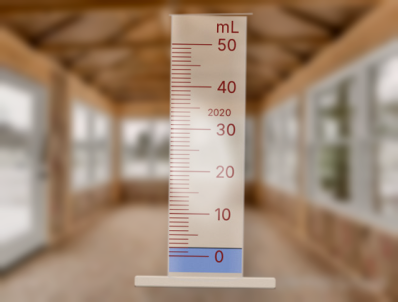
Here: 2 mL
